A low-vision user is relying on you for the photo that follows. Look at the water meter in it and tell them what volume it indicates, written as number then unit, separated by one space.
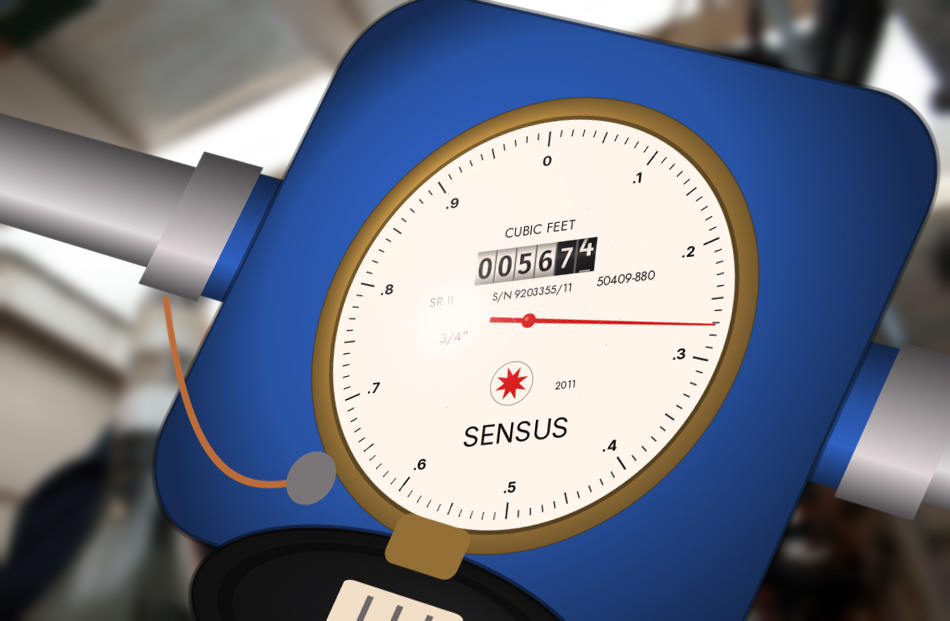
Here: 5674.27 ft³
